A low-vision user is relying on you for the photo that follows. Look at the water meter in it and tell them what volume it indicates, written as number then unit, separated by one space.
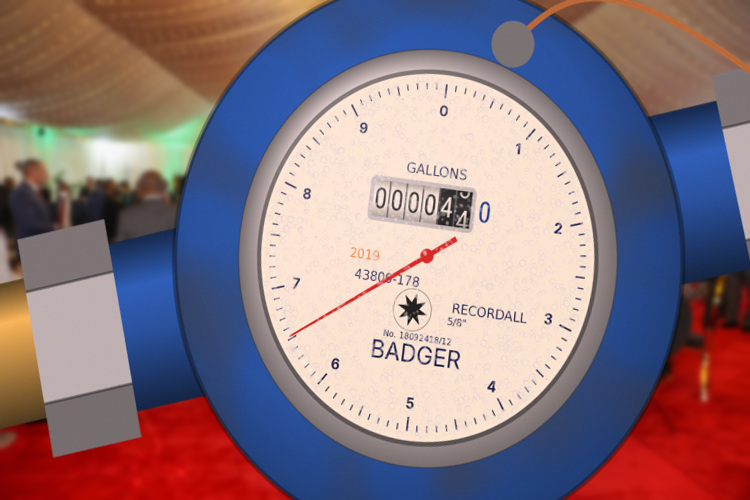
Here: 436.5 gal
